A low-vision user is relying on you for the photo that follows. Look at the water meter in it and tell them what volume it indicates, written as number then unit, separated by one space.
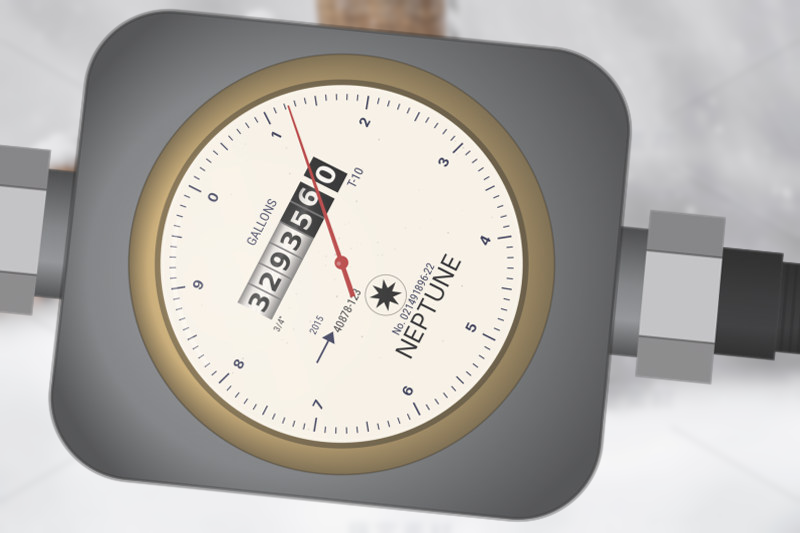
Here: 3293561.2 gal
